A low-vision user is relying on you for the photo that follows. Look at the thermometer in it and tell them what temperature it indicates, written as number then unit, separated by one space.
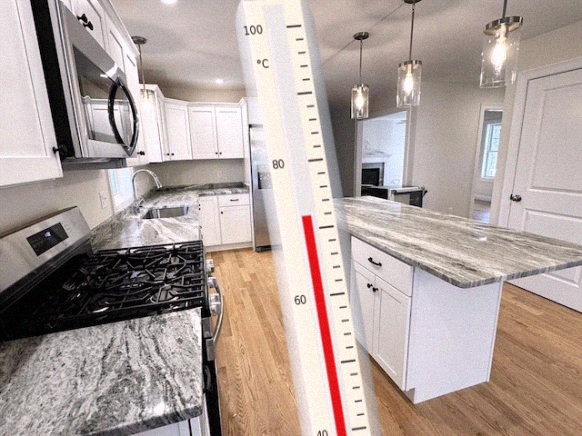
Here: 72 °C
